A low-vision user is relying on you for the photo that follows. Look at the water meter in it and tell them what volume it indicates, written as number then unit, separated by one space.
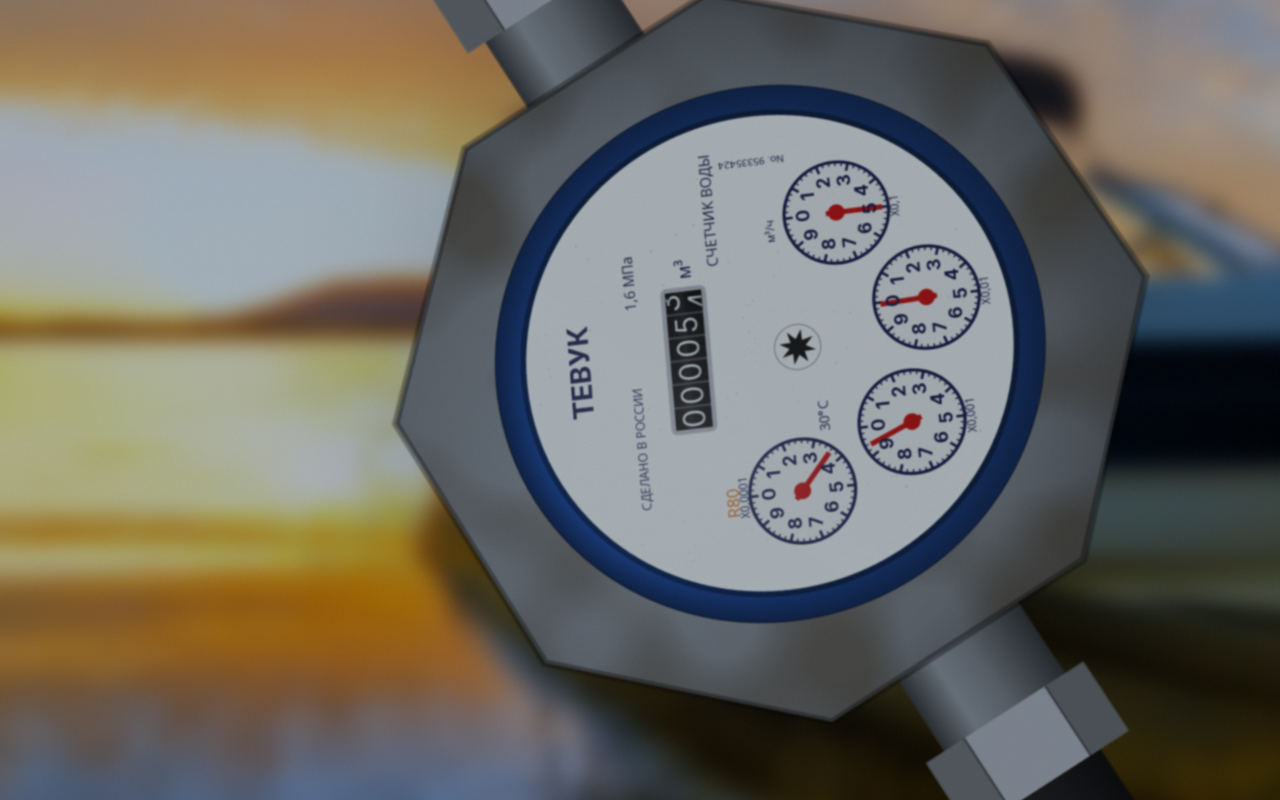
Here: 53.4993 m³
